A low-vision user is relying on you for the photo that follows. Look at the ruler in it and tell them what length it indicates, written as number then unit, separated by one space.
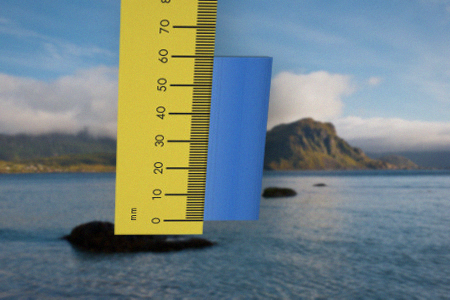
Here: 60 mm
